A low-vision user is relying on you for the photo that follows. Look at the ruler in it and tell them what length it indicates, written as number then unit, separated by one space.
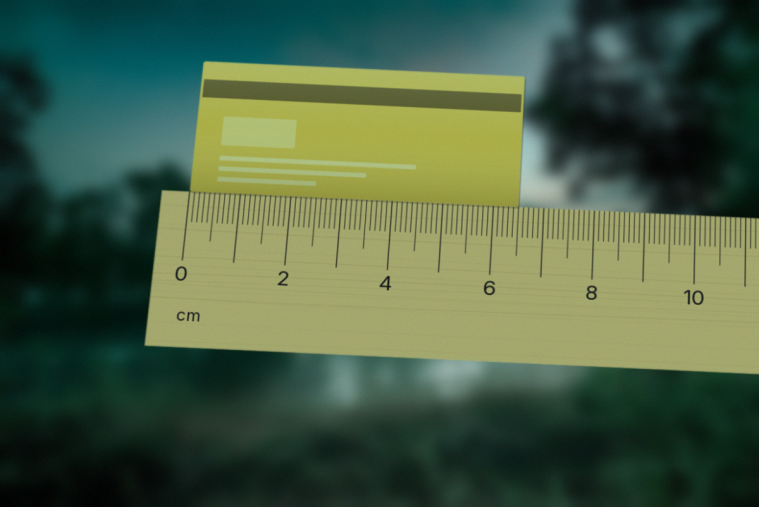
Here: 6.5 cm
